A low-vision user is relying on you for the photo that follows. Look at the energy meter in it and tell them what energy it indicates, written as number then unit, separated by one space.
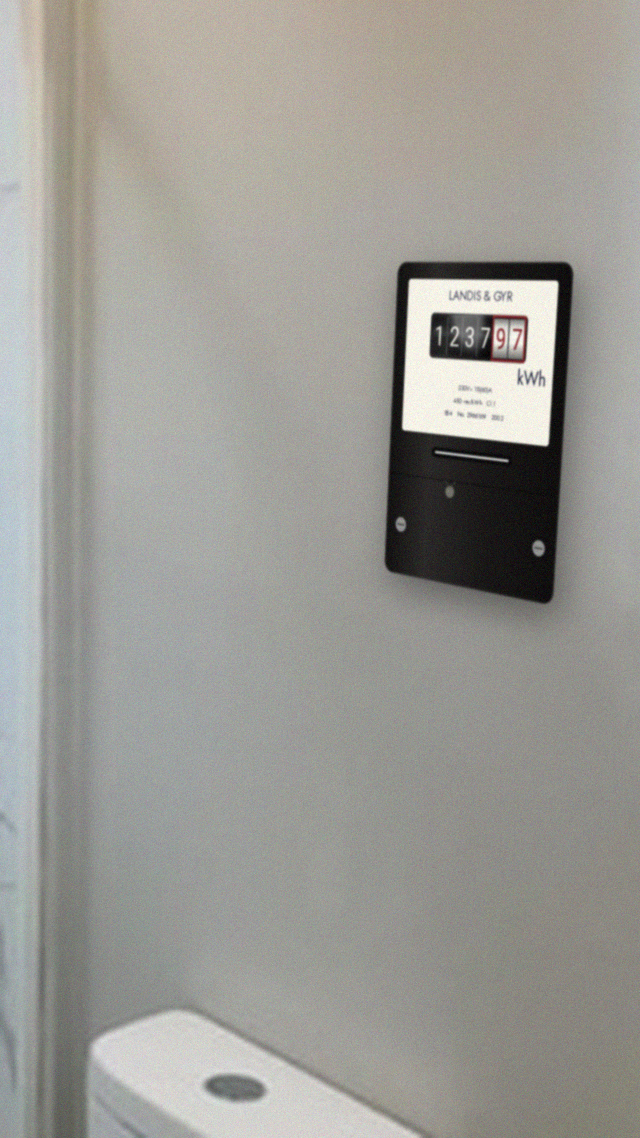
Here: 1237.97 kWh
